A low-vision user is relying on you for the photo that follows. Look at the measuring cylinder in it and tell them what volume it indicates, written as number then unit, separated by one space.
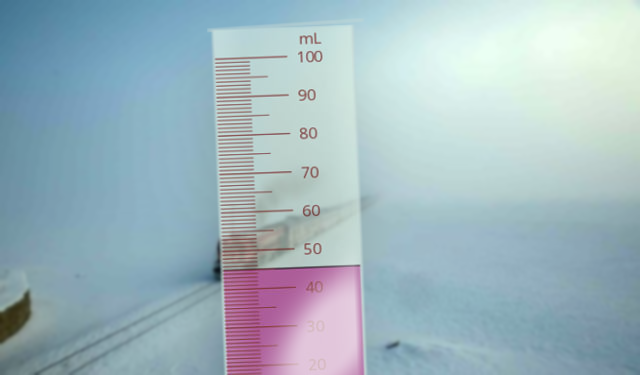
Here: 45 mL
